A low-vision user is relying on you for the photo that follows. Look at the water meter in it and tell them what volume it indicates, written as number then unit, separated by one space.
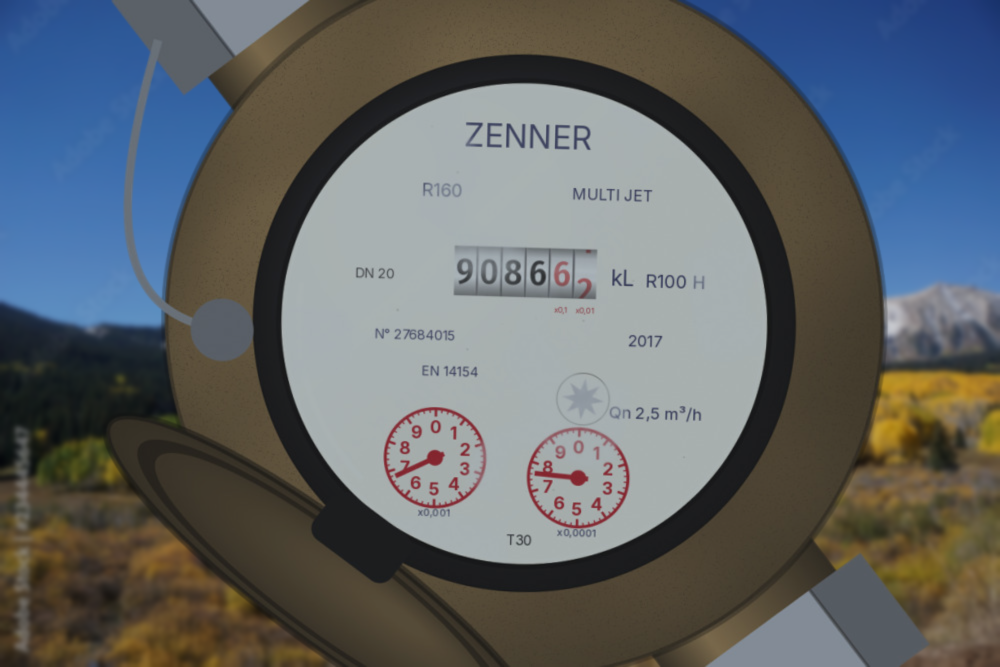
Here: 9086.6167 kL
